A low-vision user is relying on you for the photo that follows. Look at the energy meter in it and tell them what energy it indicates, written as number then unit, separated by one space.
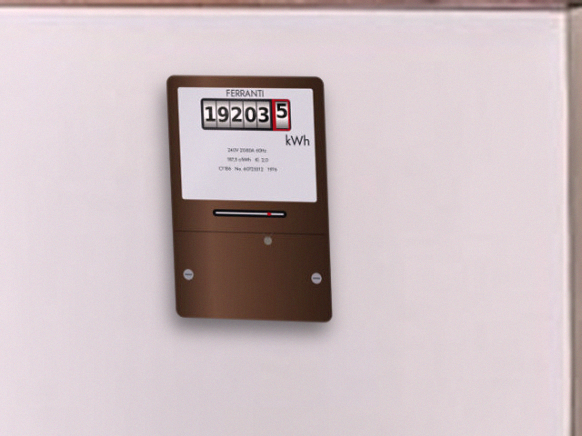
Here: 19203.5 kWh
